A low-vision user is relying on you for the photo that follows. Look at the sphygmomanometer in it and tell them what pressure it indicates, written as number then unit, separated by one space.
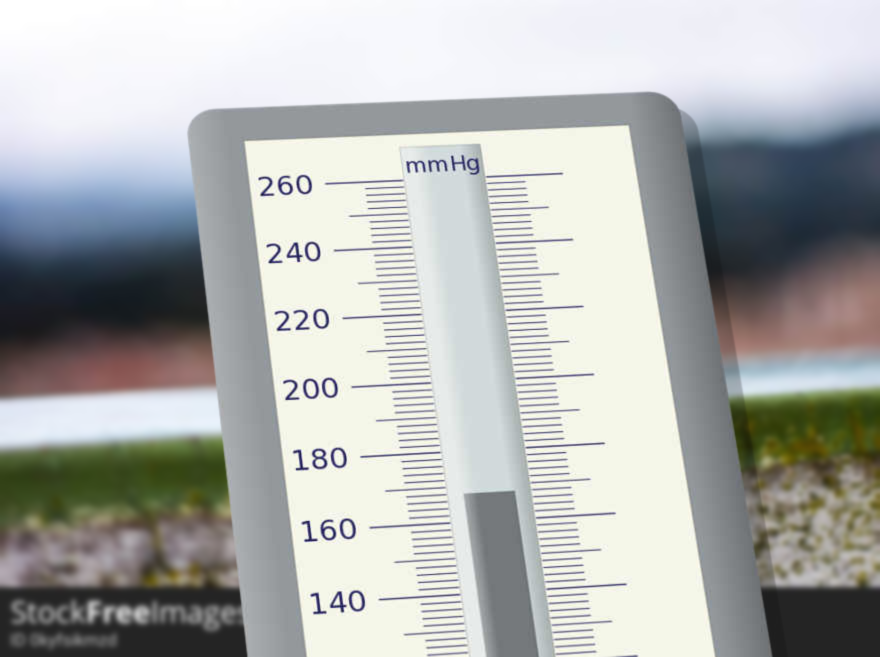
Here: 168 mmHg
